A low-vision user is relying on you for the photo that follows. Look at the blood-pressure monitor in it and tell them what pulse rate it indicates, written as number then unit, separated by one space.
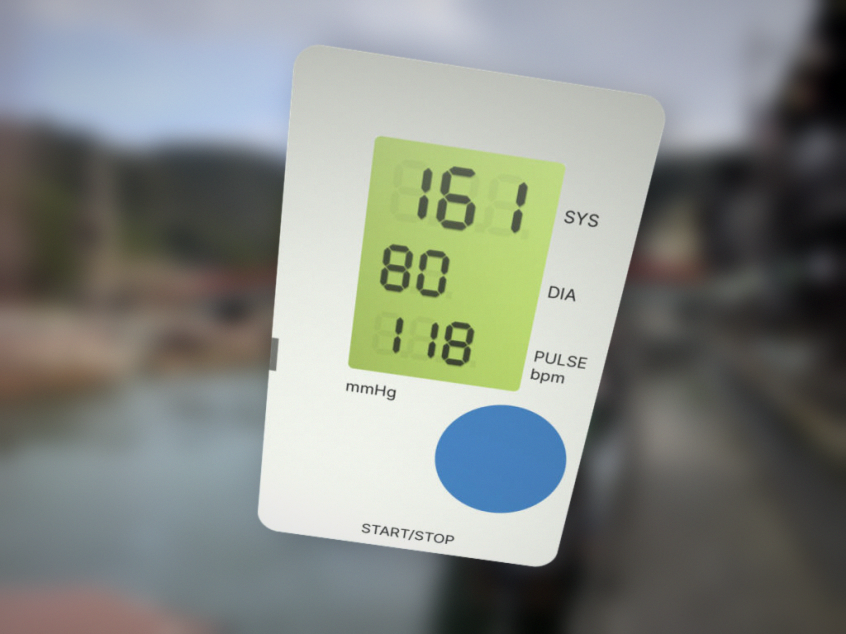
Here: 118 bpm
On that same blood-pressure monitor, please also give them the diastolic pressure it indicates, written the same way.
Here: 80 mmHg
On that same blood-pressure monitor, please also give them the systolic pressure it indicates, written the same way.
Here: 161 mmHg
